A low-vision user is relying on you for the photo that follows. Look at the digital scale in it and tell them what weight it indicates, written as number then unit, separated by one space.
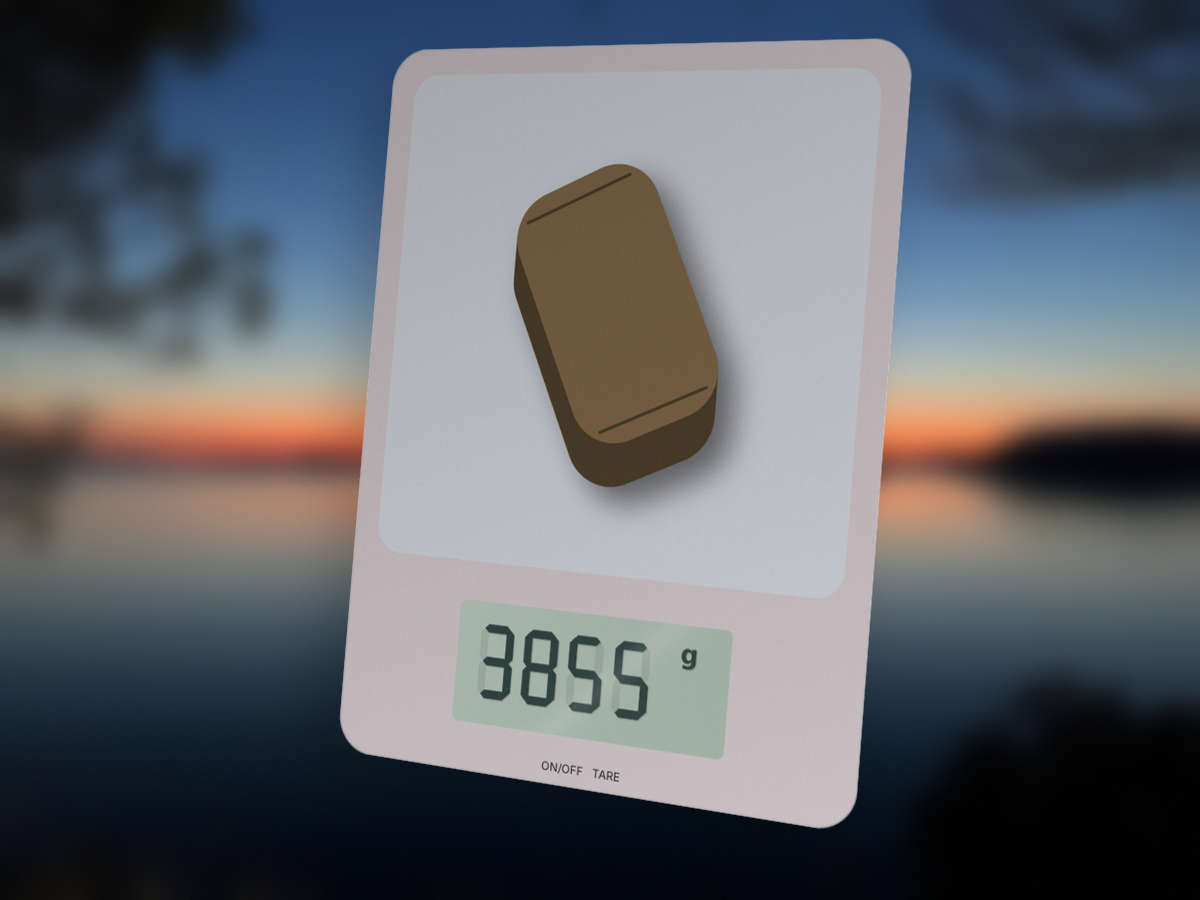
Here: 3855 g
